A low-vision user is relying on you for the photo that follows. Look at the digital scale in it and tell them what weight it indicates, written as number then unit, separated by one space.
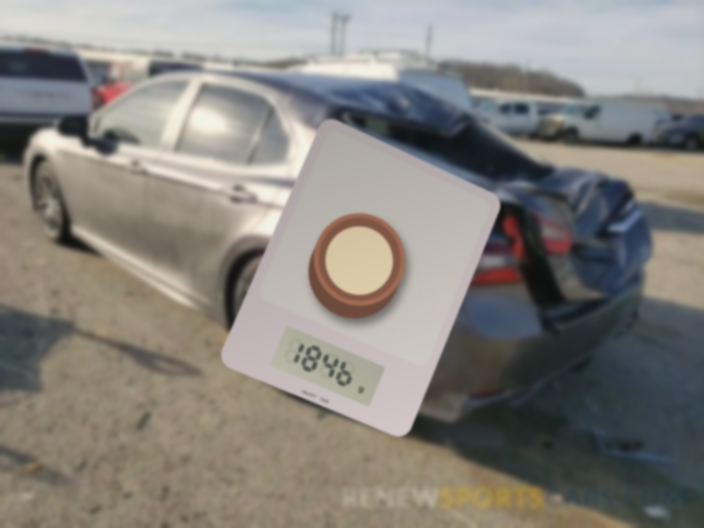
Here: 1846 g
